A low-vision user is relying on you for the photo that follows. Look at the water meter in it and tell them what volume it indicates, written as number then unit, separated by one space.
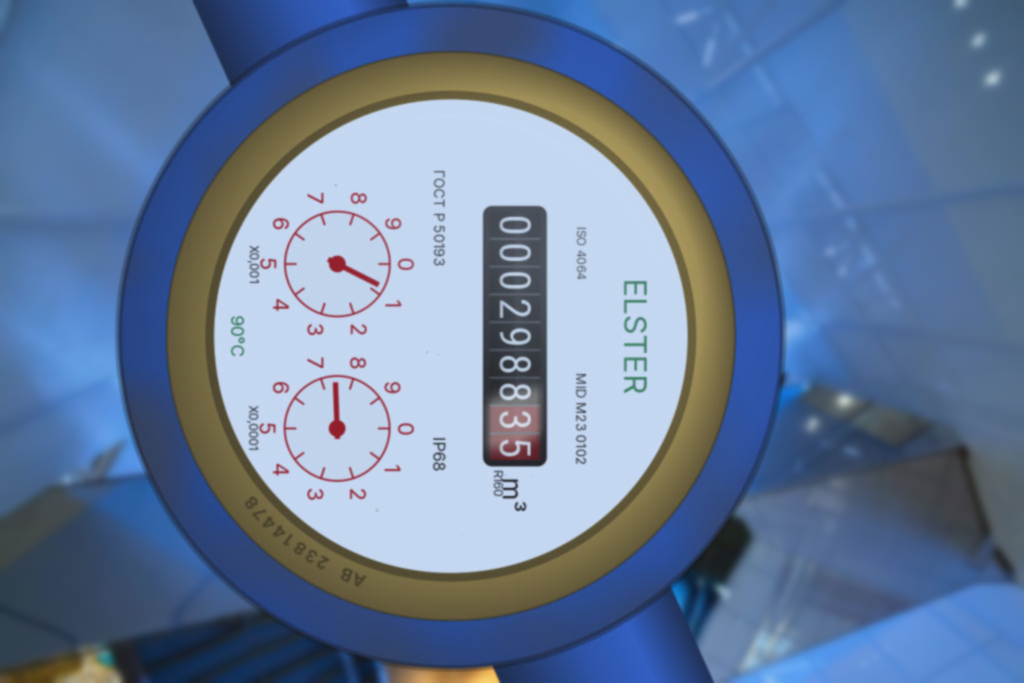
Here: 2988.3507 m³
